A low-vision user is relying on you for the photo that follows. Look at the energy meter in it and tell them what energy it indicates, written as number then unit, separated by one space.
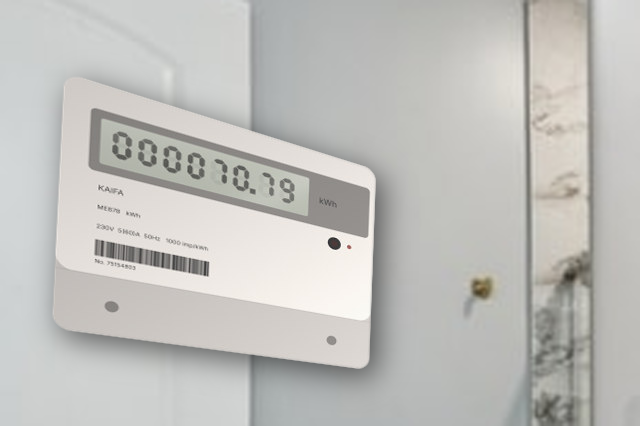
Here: 70.79 kWh
